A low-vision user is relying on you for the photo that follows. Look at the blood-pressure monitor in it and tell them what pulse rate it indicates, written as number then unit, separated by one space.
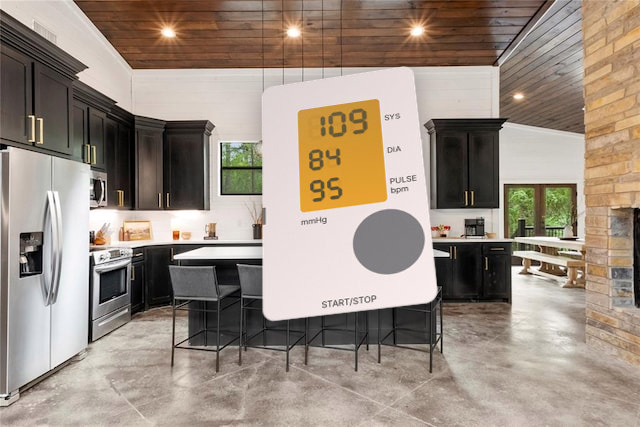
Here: 95 bpm
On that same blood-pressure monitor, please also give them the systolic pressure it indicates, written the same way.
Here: 109 mmHg
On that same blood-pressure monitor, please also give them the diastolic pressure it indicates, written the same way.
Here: 84 mmHg
